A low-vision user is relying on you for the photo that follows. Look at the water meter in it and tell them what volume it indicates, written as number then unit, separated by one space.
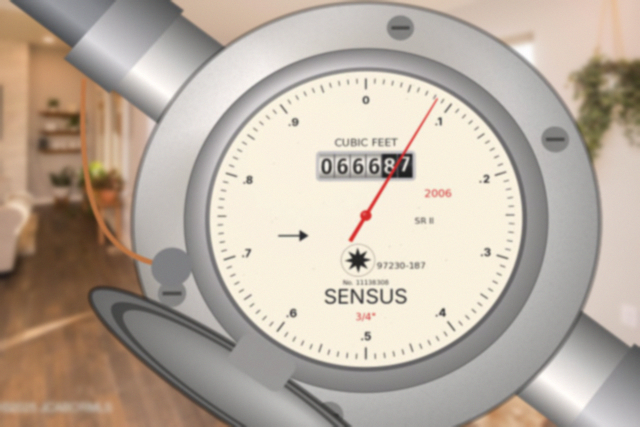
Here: 66687.08 ft³
